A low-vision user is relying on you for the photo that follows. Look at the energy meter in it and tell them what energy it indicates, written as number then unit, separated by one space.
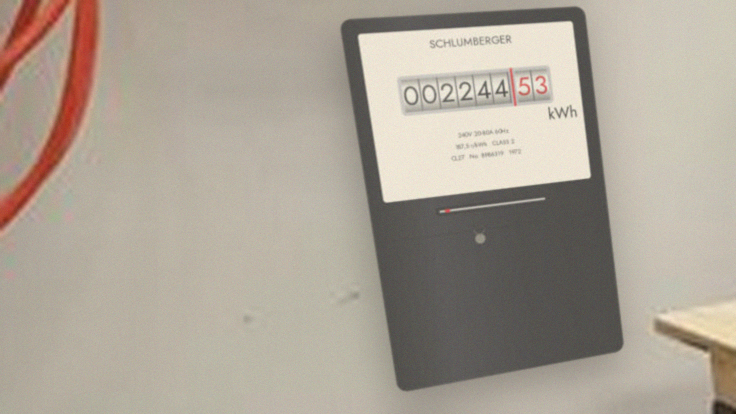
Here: 2244.53 kWh
